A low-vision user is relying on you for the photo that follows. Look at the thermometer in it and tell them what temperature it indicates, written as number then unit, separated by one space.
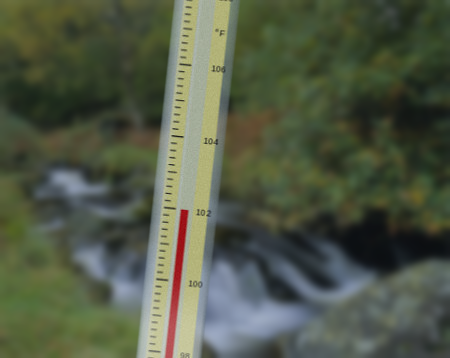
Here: 102 °F
